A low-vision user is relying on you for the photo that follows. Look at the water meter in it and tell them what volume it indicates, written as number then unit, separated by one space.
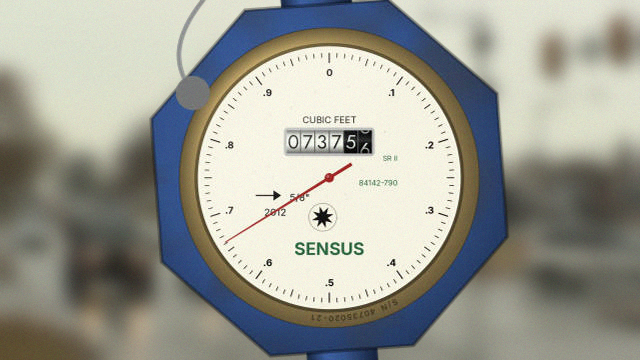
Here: 73755.66 ft³
